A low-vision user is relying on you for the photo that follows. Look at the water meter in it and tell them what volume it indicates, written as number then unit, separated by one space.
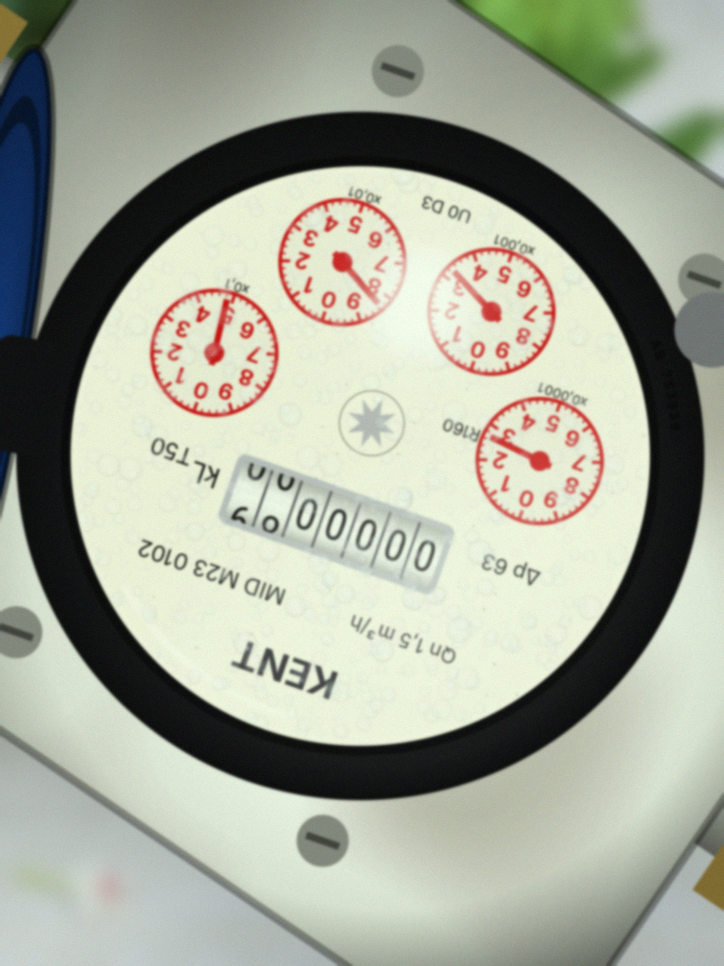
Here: 89.4832 kL
